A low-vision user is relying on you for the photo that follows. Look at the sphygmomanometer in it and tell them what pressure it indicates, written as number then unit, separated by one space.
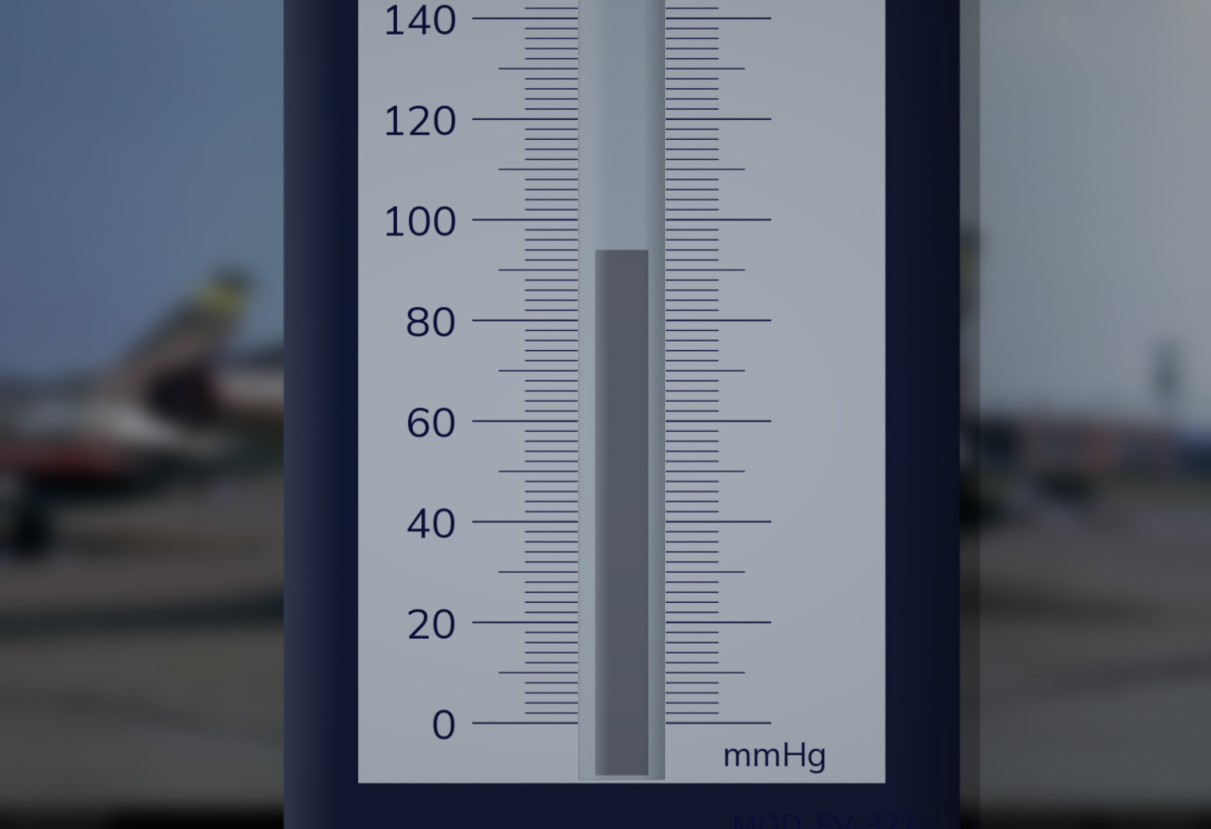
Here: 94 mmHg
